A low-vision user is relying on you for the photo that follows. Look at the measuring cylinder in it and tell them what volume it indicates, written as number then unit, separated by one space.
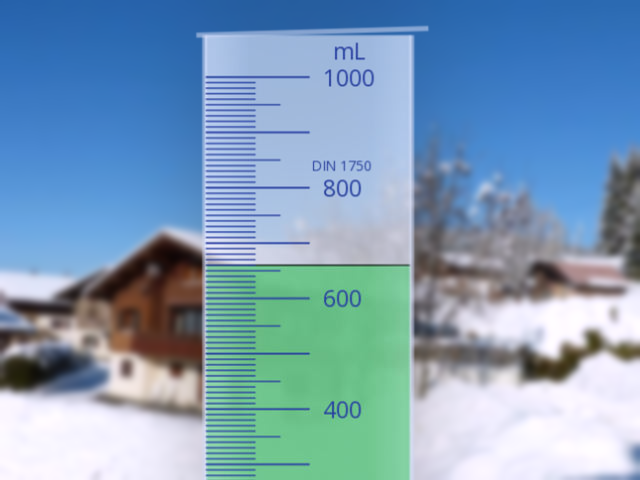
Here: 660 mL
